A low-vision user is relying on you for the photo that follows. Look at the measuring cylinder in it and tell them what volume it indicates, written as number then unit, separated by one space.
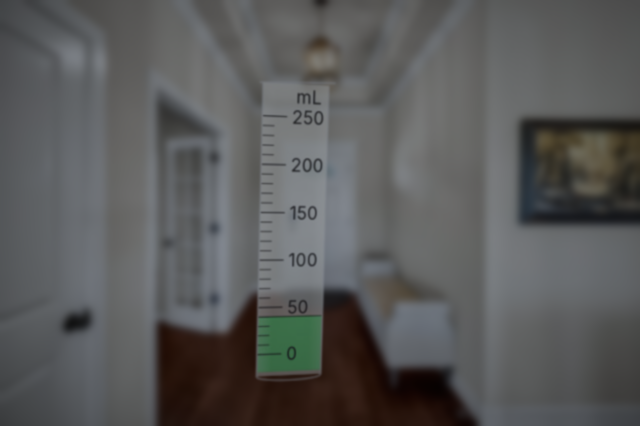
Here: 40 mL
